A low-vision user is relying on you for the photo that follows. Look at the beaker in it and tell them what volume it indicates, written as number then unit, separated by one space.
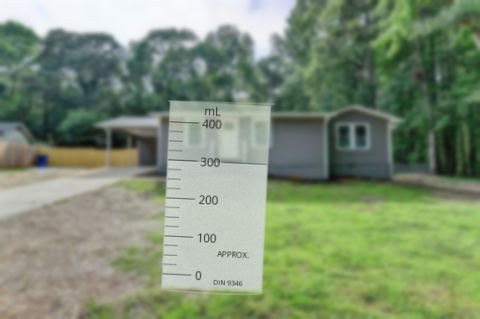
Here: 300 mL
